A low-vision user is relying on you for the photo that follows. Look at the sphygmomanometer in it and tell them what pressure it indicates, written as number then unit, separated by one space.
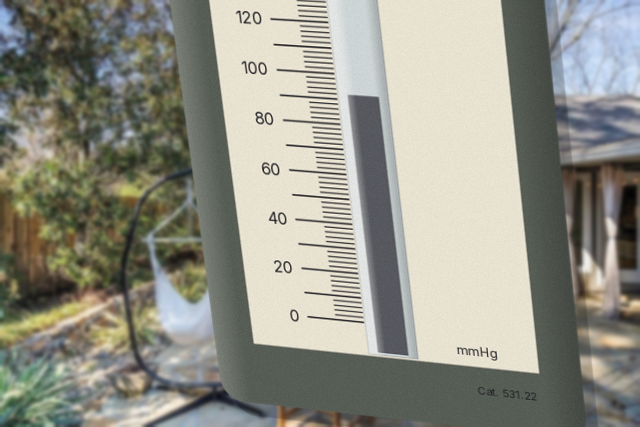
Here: 92 mmHg
